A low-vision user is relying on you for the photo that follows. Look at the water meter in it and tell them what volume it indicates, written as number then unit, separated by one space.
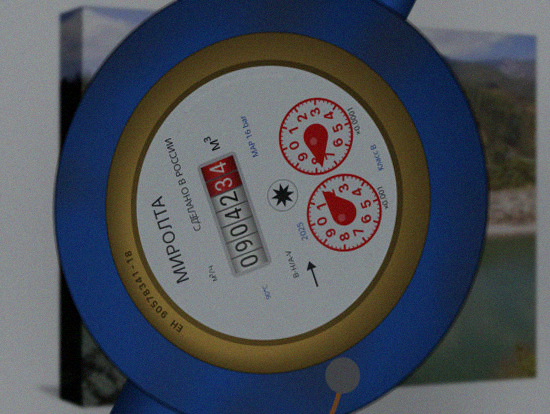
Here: 9042.3417 m³
